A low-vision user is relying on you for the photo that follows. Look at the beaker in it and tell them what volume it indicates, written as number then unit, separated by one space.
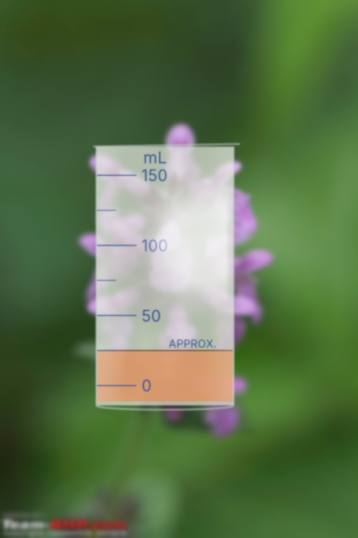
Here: 25 mL
